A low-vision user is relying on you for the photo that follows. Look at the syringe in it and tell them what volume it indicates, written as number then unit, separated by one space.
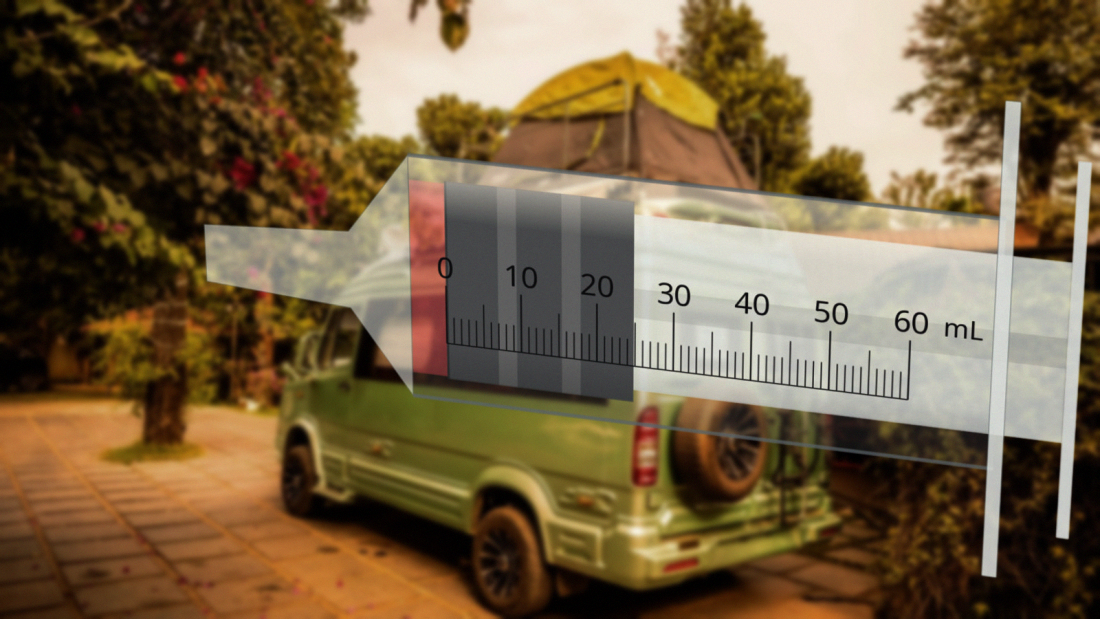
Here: 0 mL
